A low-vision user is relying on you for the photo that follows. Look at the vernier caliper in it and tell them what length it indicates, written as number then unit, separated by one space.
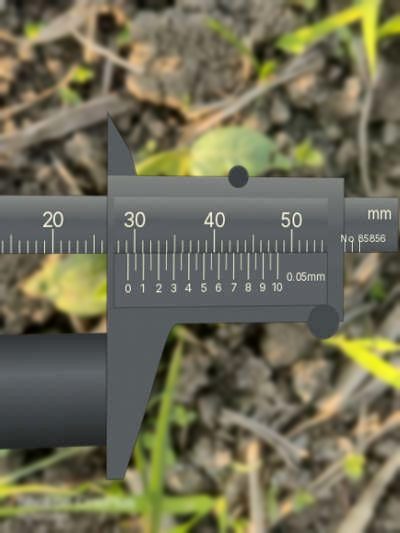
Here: 29.2 mm
